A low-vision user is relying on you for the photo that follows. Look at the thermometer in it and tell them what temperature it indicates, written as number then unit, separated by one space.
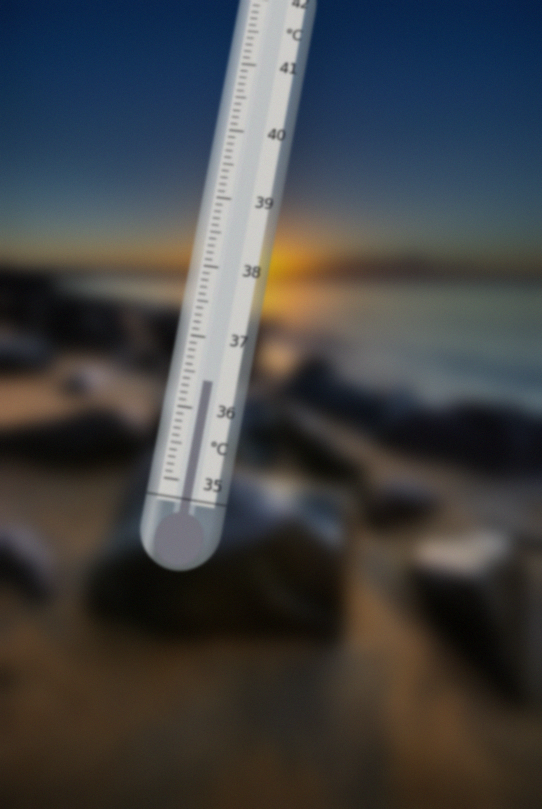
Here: 36.4 °C
